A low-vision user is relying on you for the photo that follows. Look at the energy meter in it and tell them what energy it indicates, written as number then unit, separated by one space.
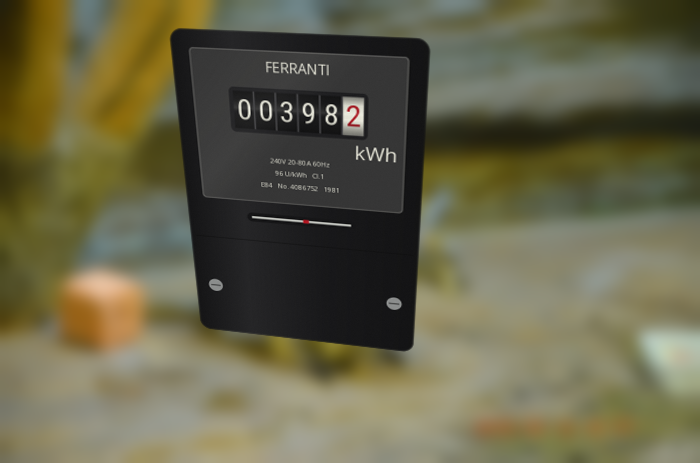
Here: 398.2 kWh
